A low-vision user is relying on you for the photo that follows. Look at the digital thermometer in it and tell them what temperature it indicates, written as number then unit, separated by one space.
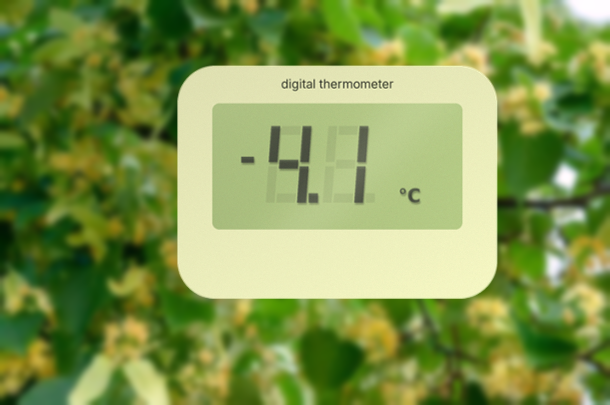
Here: -4.1 °C
